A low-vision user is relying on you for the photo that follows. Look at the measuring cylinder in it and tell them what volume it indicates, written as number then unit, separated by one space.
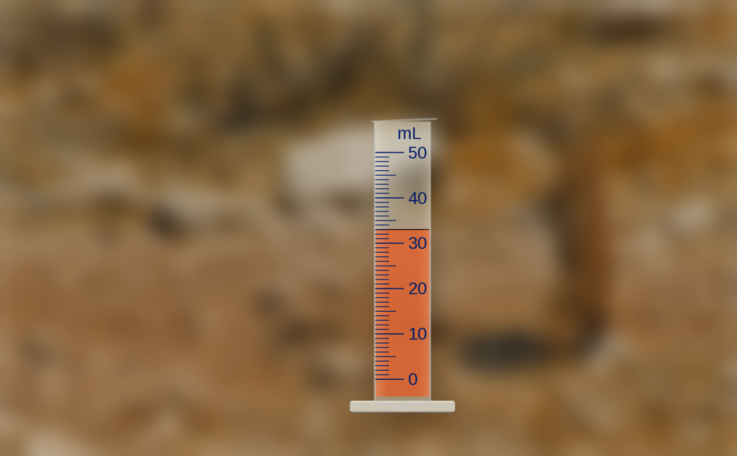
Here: 33 mL
